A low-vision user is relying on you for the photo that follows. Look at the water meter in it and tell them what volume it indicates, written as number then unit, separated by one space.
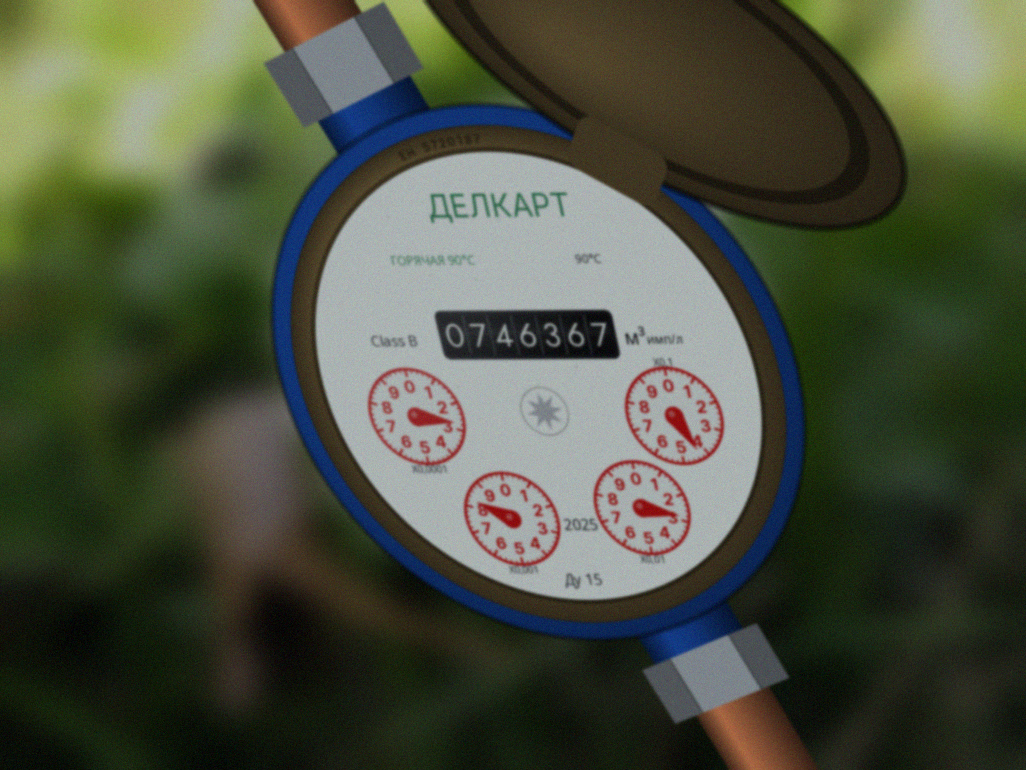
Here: 746367.4282 m³
